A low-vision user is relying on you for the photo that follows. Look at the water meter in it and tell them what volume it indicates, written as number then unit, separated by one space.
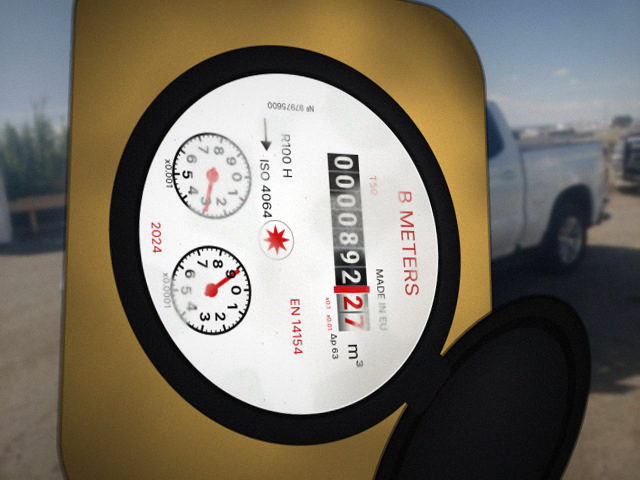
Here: 892.2729 m³
